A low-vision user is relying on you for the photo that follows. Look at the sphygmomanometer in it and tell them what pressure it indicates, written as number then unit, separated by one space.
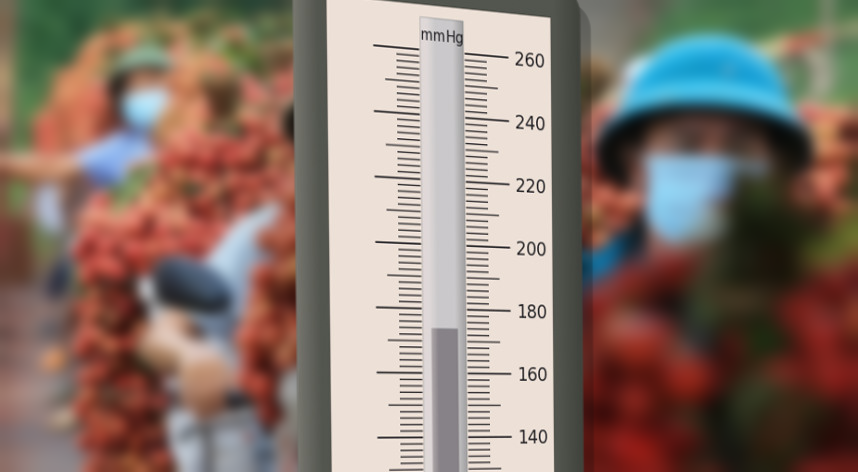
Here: 174 mmHg
